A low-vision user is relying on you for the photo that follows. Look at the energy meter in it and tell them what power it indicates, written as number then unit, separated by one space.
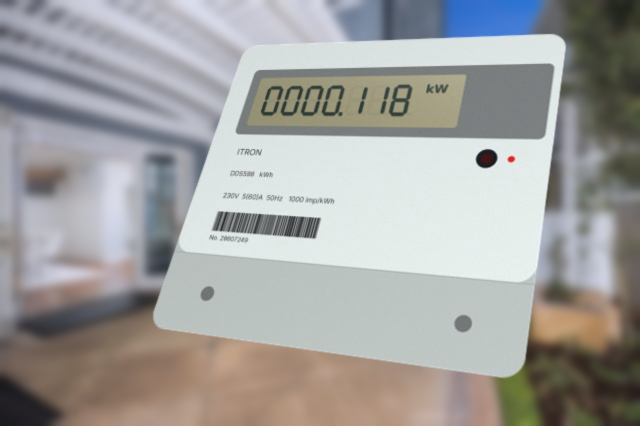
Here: 0.118 kW
